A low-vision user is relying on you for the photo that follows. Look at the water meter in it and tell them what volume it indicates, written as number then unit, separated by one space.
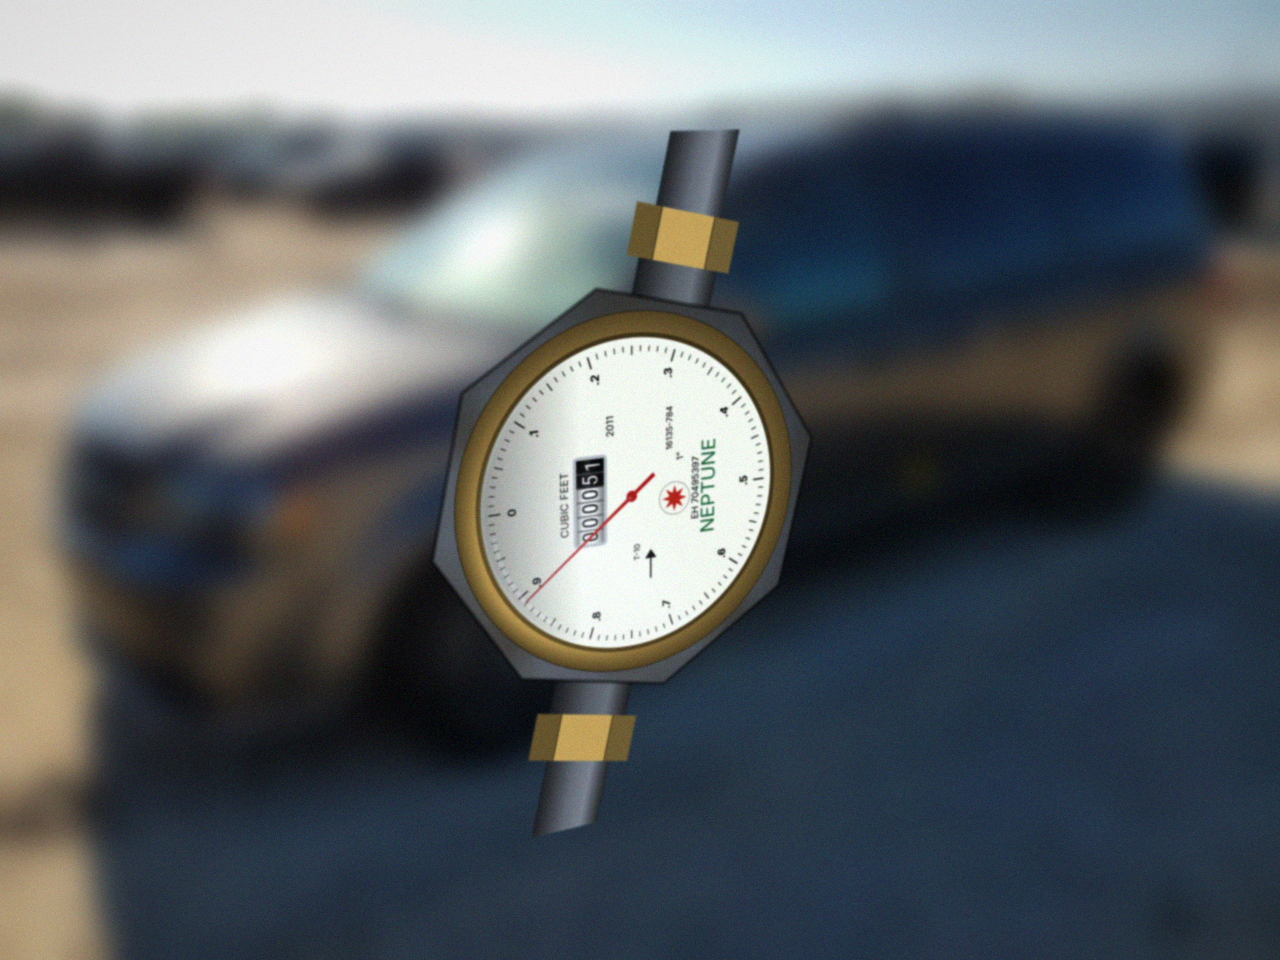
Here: 50.89 ft³
